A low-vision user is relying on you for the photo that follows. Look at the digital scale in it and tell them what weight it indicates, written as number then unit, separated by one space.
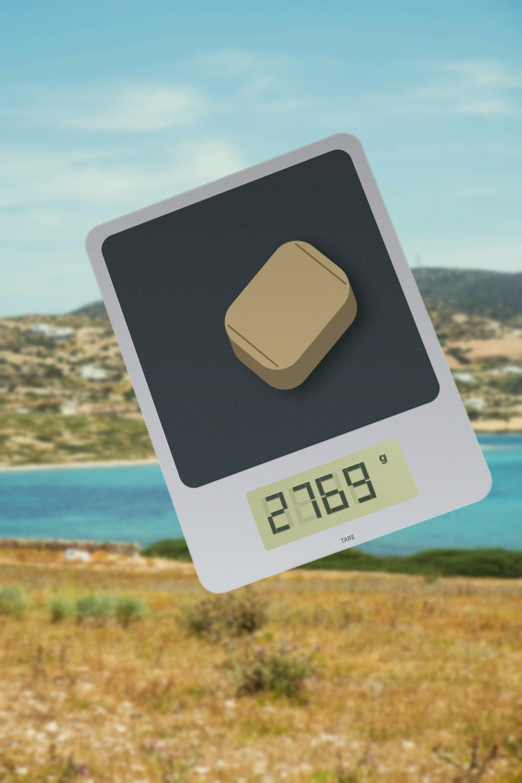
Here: 2769 g
